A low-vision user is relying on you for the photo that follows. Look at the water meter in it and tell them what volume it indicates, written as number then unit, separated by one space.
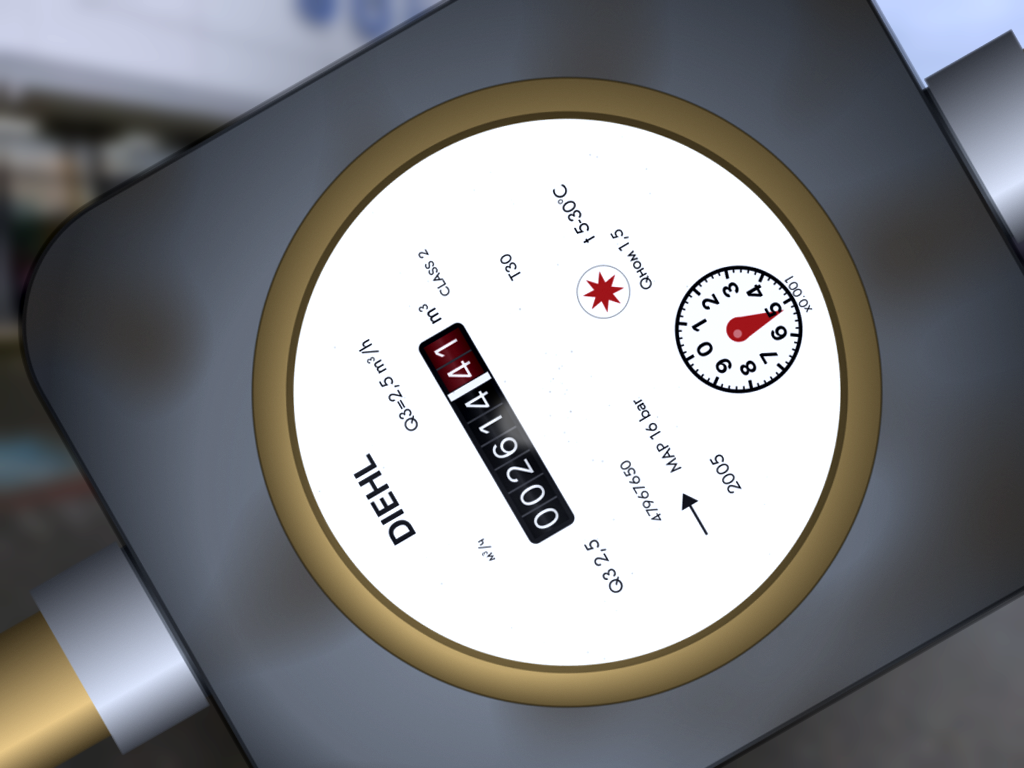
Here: 2614.415 m³
